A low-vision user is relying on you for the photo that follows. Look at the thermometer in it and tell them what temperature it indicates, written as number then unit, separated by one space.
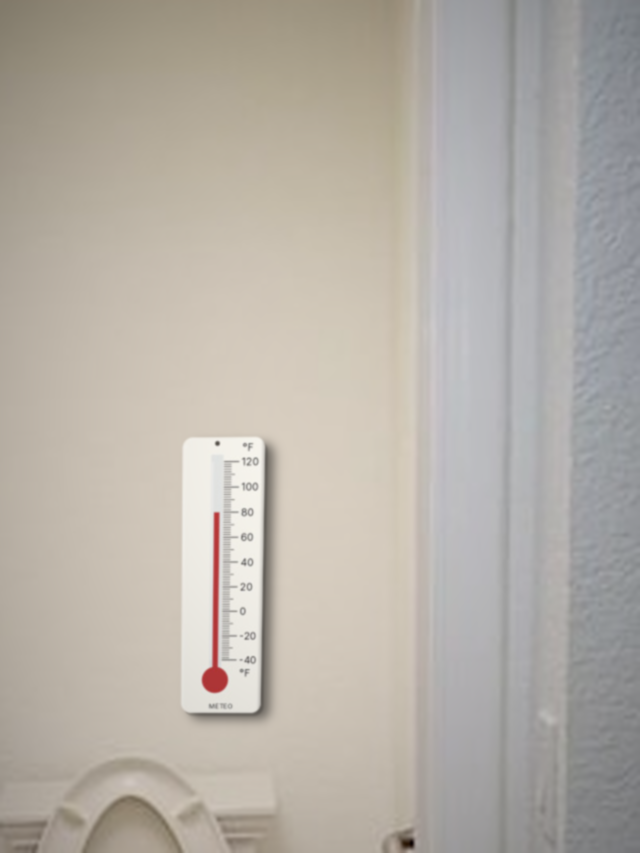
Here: 80 °F
